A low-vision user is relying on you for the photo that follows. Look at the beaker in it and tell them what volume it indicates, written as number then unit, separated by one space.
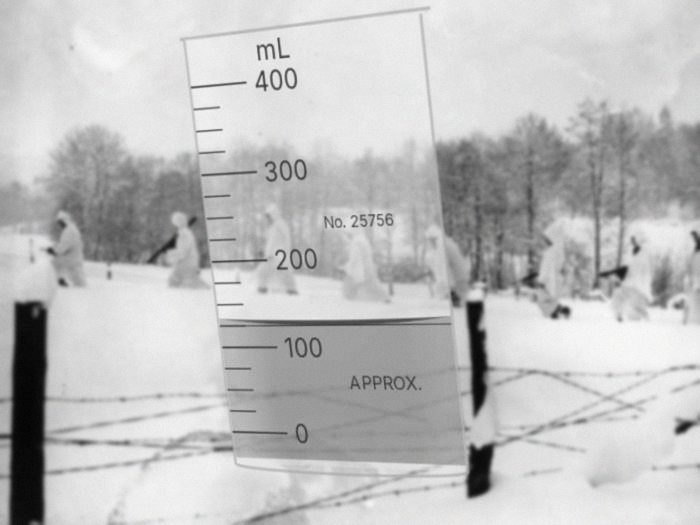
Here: 125 mL
